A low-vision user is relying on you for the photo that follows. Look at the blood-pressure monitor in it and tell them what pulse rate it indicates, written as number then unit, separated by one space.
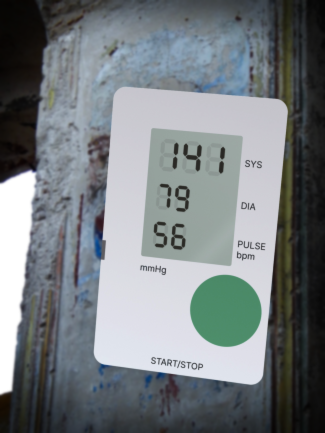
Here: 56 bpm
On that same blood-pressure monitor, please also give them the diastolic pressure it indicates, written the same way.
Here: 79 mmHg
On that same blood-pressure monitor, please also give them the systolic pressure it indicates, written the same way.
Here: 141 mmHg
